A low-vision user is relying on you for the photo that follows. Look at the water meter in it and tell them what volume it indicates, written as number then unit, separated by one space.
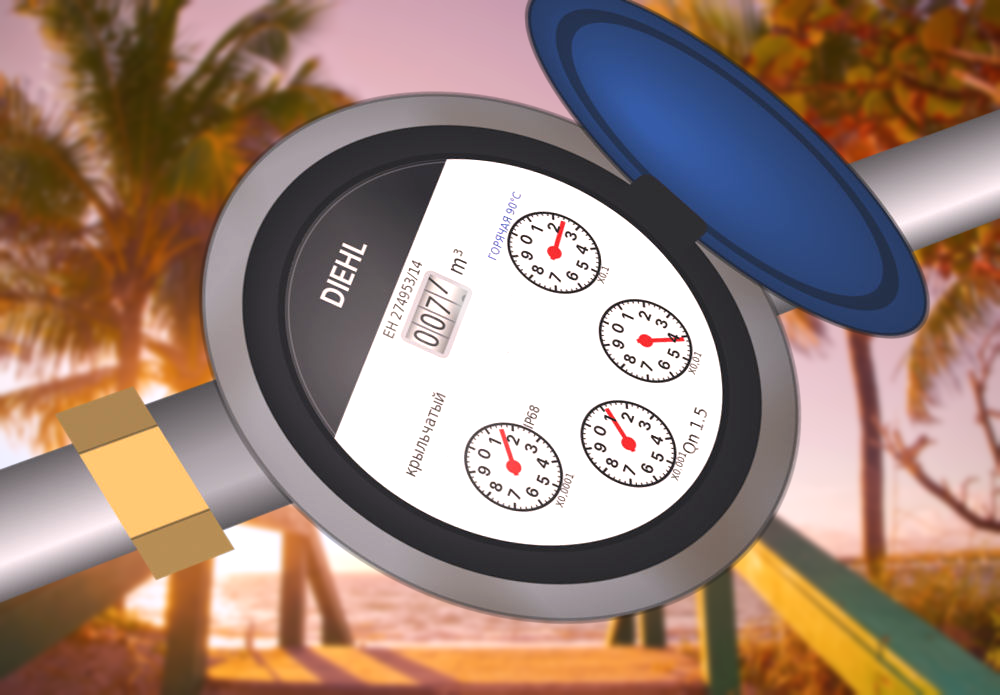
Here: 77.2411 m³
